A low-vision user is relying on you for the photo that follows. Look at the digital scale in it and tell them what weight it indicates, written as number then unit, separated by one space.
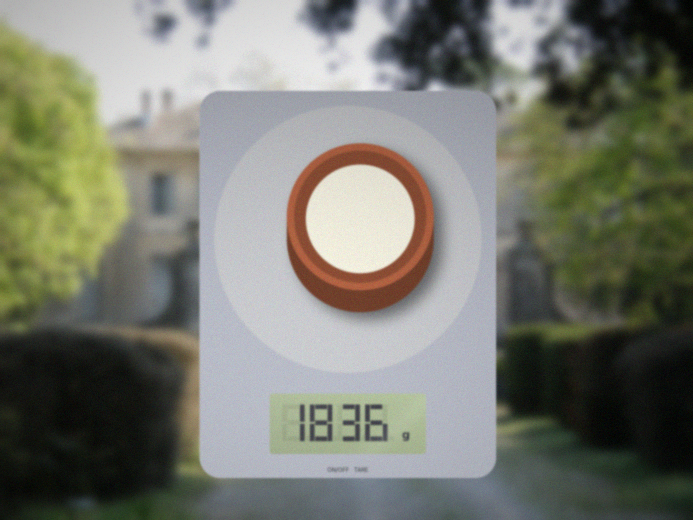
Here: 1836 g
